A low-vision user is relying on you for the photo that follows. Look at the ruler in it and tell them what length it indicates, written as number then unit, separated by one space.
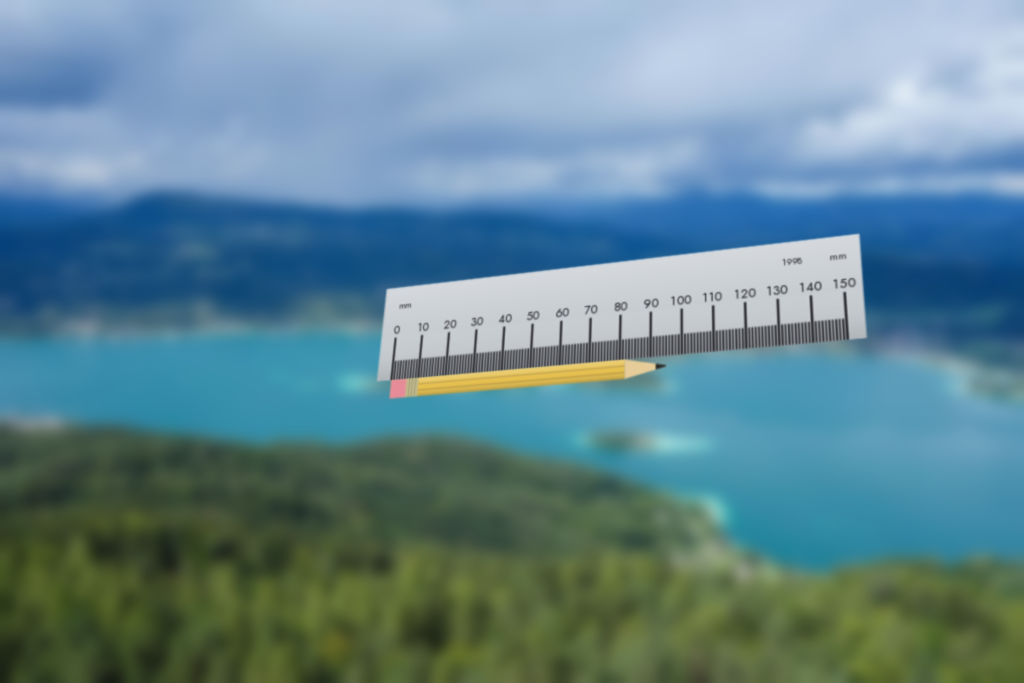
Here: 95 mm
